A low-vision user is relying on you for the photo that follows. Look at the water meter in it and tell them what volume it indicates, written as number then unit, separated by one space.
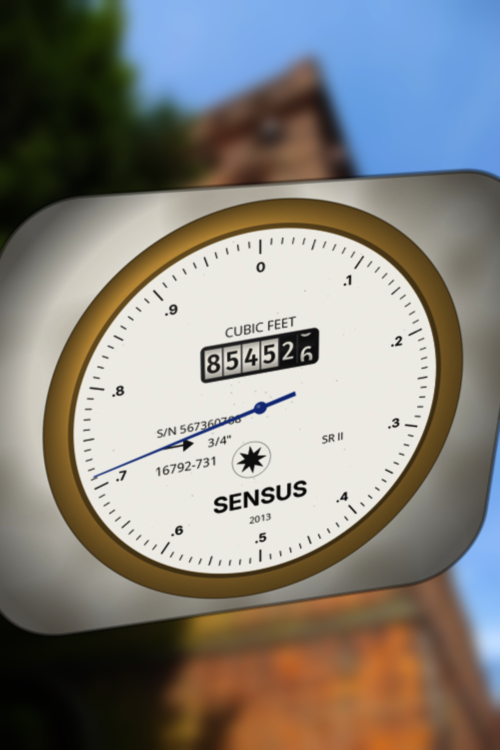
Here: 854525.71 ft³
